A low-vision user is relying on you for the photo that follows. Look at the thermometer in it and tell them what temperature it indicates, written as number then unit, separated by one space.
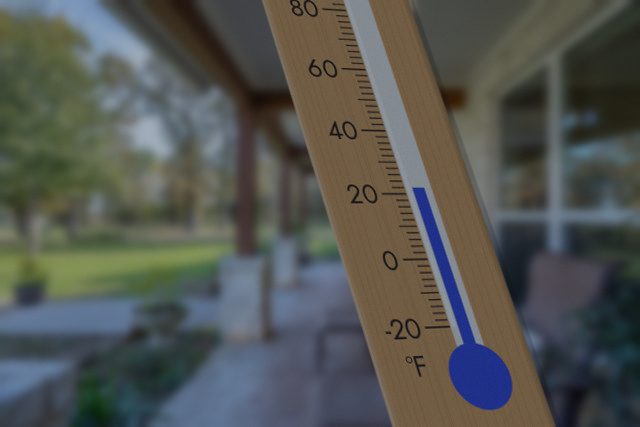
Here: 22 °F
